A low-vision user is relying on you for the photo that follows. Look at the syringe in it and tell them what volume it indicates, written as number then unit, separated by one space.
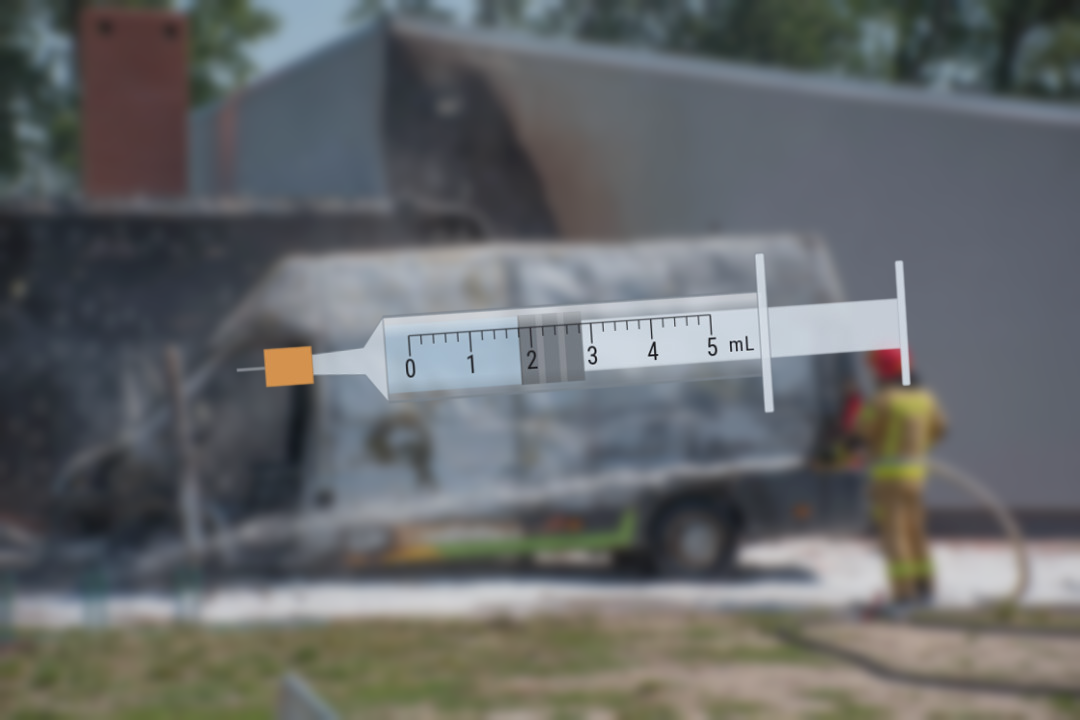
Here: 1.8 mL
